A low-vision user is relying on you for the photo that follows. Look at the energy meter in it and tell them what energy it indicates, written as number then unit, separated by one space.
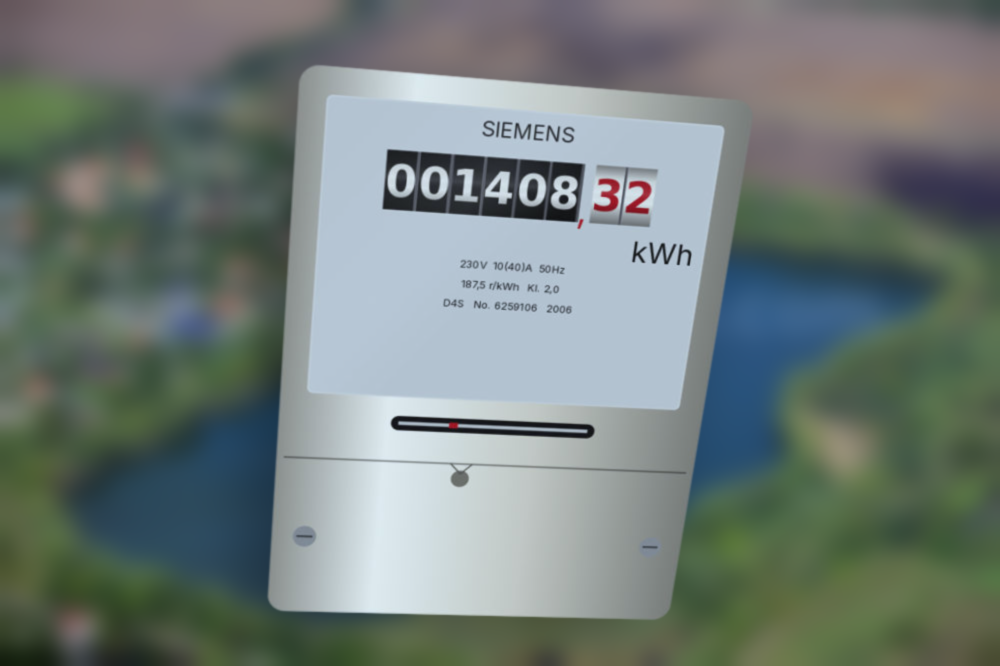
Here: 1408.32 kWh
